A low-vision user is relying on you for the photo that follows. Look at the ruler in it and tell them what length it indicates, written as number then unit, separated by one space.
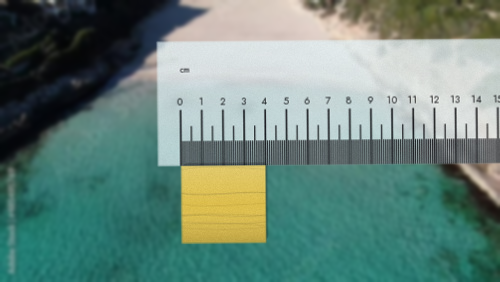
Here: 4 cm
